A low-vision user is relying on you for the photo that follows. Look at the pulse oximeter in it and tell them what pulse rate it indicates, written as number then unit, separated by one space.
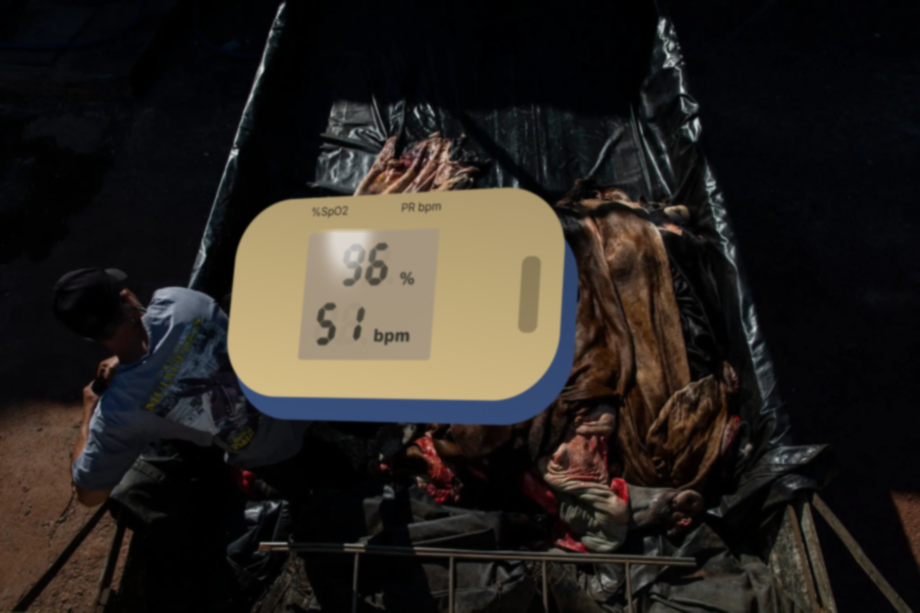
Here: 51 bpm
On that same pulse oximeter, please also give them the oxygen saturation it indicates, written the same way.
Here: 96 %
